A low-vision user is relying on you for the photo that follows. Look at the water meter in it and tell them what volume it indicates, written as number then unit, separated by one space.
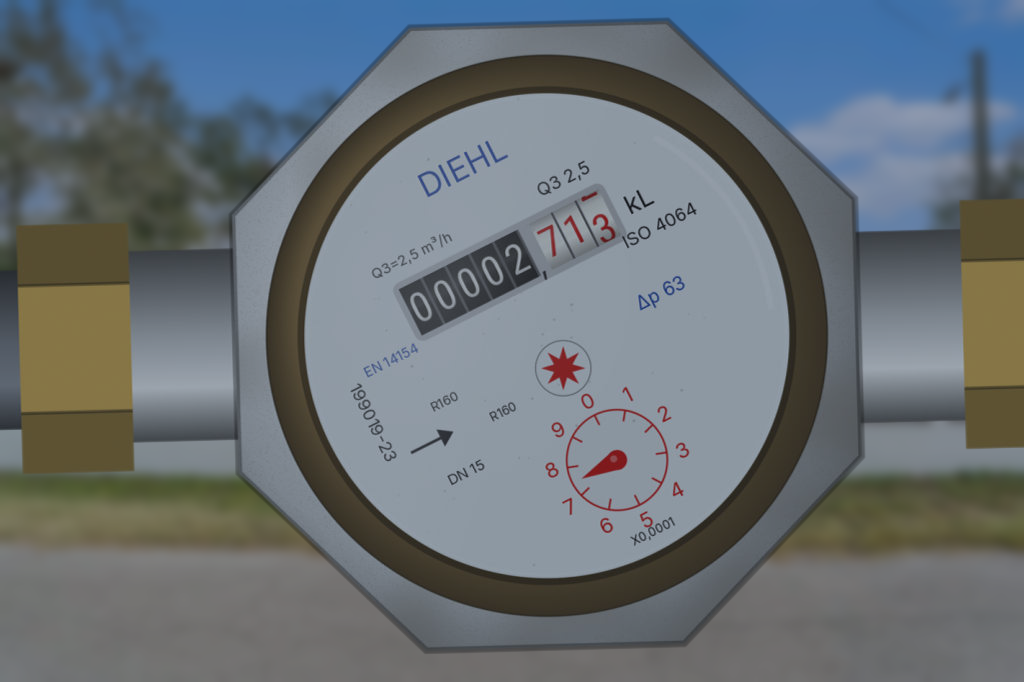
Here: 2.7127 kL
